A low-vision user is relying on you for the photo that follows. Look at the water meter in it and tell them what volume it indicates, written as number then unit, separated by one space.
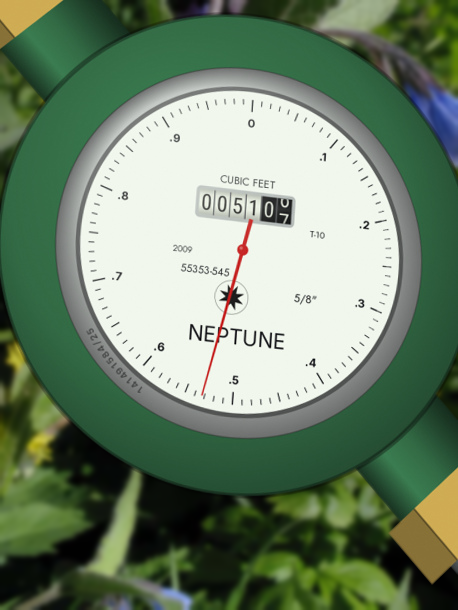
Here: 5106.53 ft³
